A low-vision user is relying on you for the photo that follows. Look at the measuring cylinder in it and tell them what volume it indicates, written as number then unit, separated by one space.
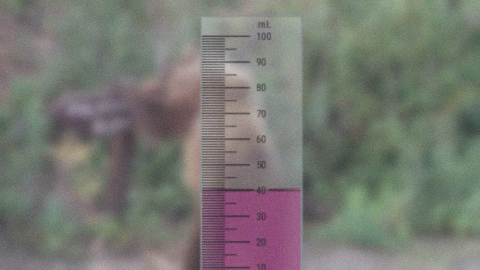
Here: 40 mL
